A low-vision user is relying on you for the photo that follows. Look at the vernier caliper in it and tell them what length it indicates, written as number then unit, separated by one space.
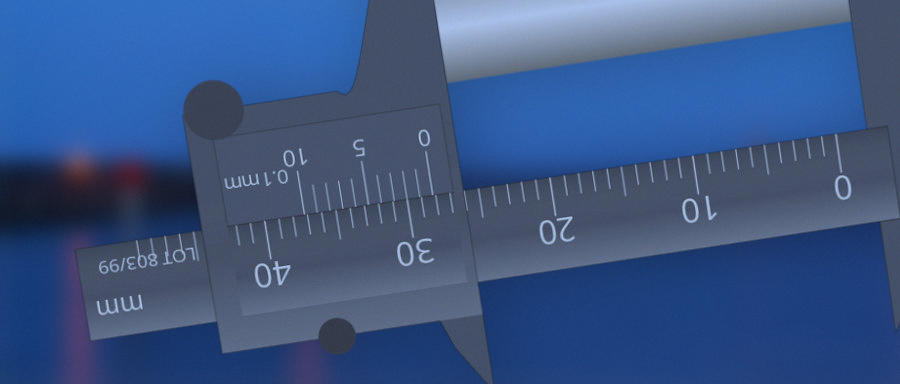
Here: 28.2 mm
